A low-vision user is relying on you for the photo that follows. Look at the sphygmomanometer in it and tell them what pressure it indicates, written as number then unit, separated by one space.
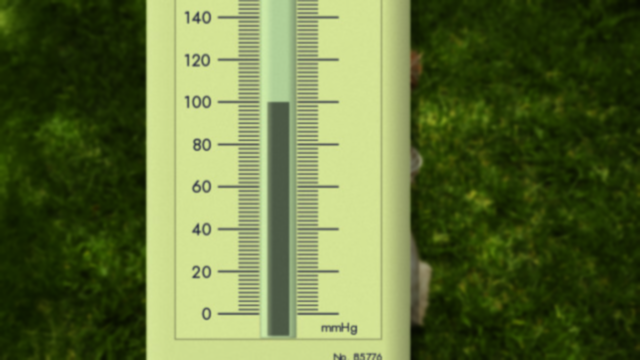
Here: 100 mmHg
